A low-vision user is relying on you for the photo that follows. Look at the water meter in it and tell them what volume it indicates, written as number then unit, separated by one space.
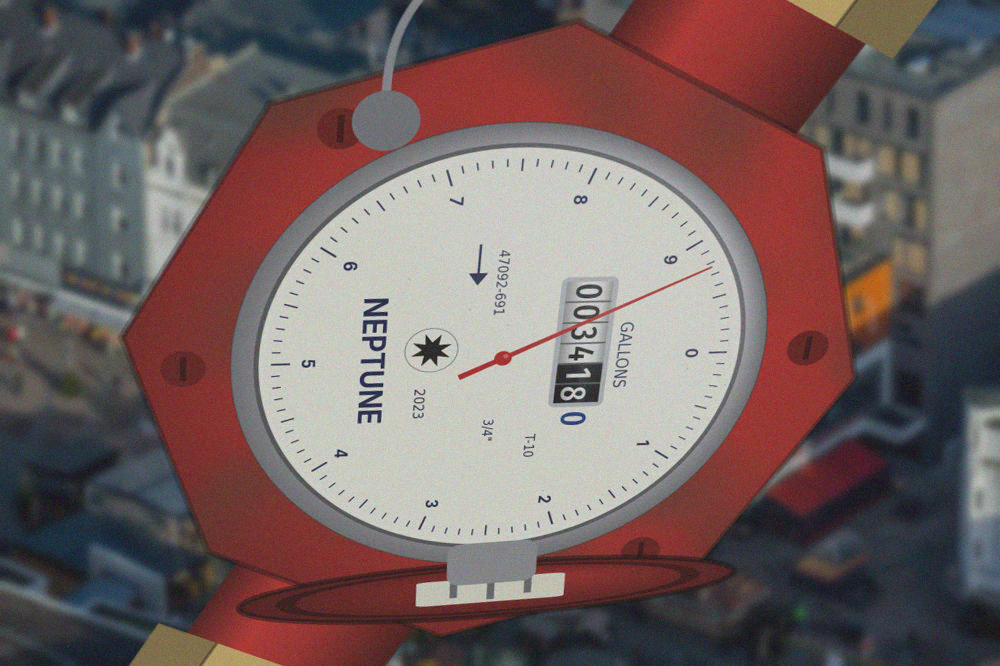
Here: 34179.2 gal
